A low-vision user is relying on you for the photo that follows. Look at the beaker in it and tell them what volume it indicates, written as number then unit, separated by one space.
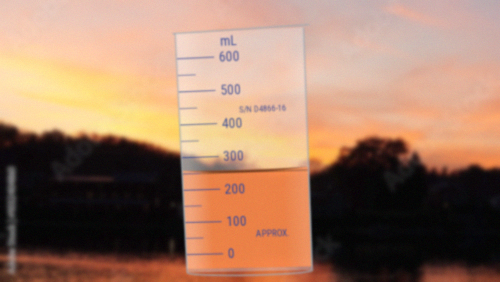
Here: 250 mL
